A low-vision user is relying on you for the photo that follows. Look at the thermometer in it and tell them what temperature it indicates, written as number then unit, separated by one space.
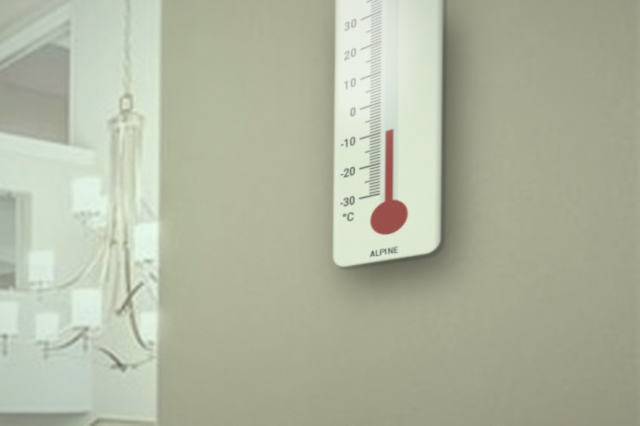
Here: -10 °C
